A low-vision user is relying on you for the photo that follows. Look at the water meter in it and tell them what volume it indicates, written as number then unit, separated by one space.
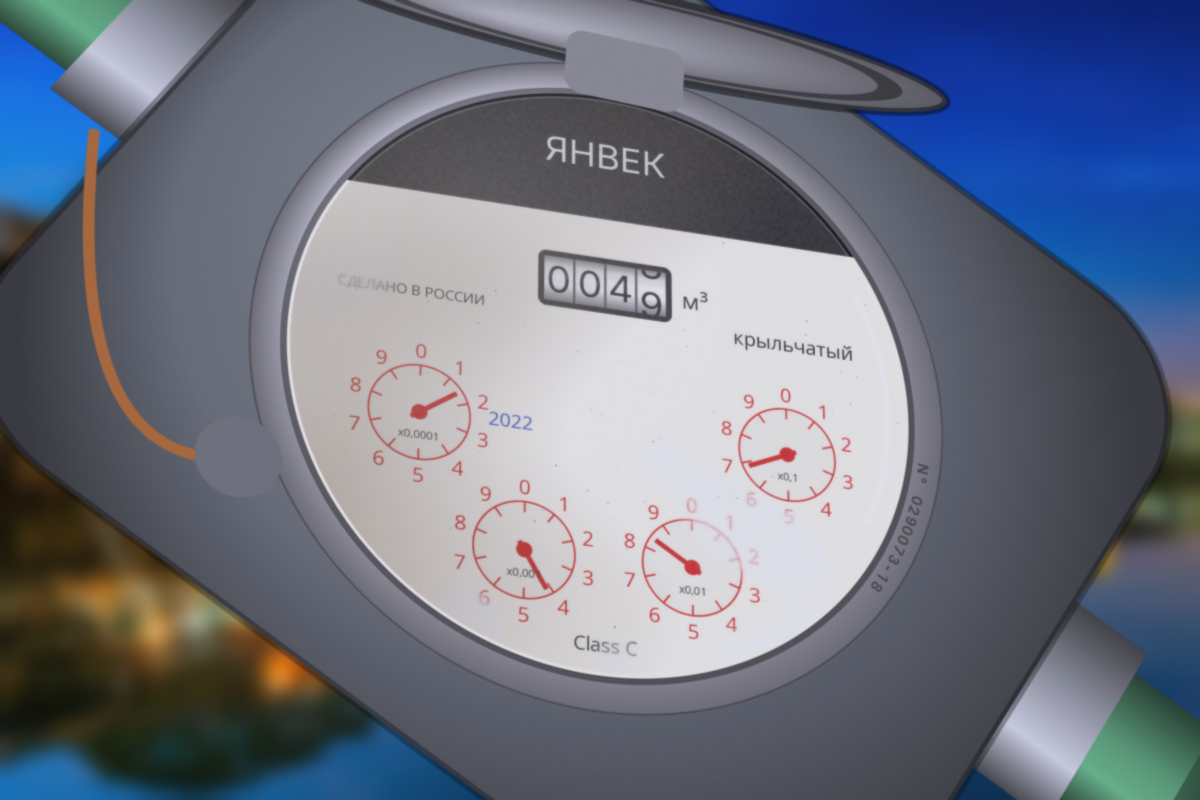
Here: 48.6841 m³
